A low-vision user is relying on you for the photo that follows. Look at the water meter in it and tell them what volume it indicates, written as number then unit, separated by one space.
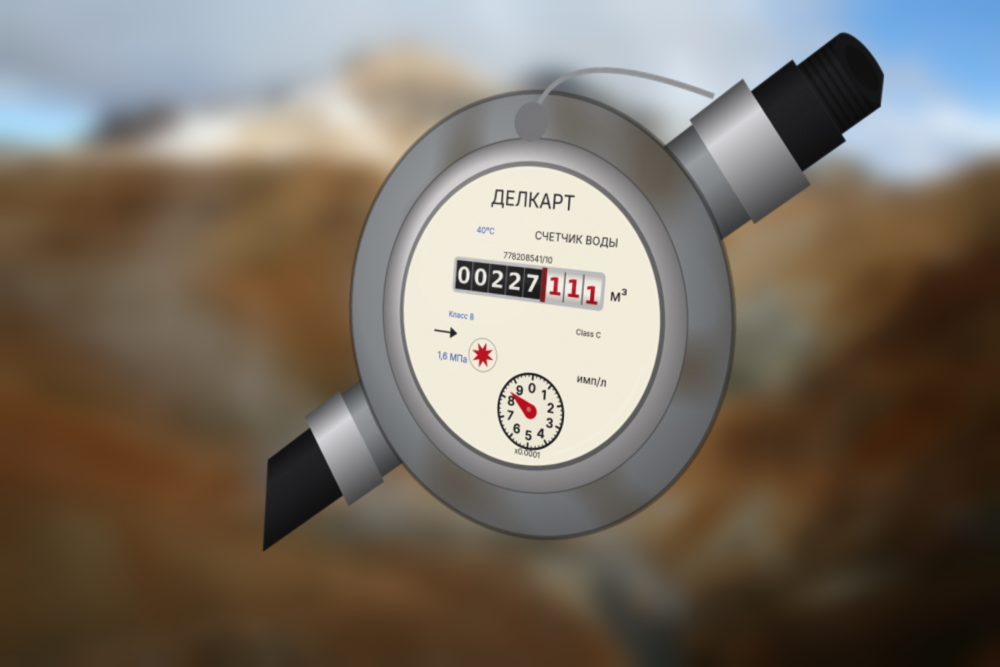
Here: 227.1108 m³
